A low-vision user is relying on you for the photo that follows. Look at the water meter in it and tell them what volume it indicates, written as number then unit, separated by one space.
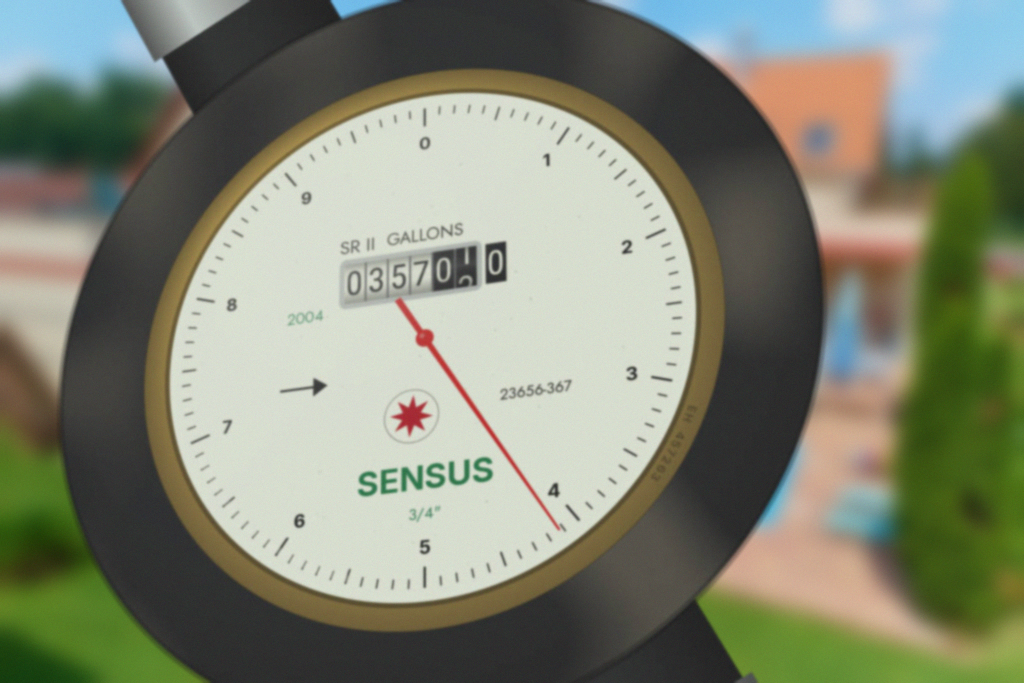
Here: 357014.1 gal
